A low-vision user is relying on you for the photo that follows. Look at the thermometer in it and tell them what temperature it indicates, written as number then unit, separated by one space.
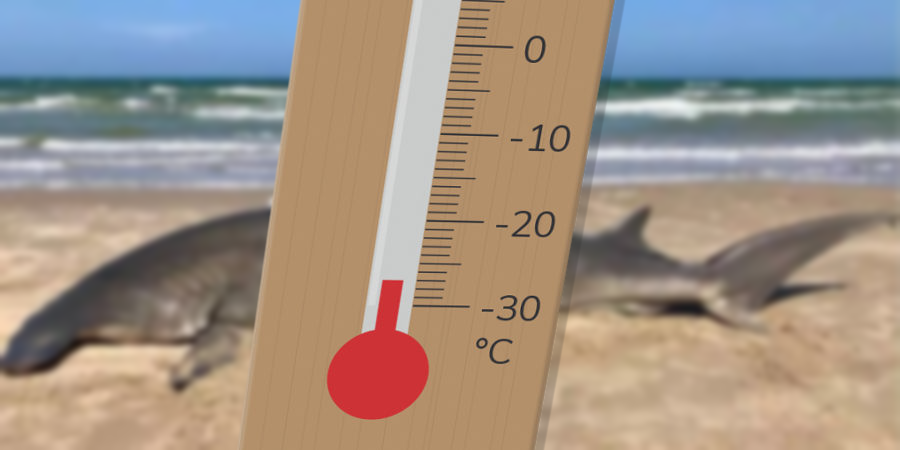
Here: -27 °C
